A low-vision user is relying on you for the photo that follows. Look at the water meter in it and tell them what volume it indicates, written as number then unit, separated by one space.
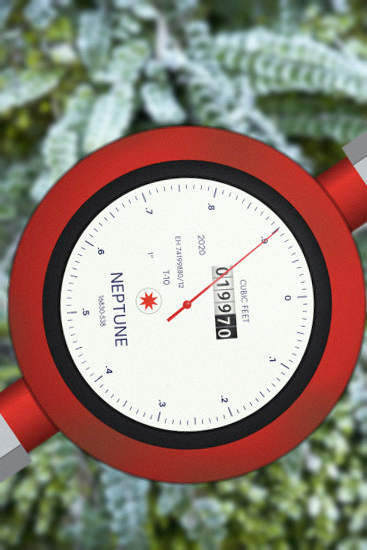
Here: 19969.90 ft³
